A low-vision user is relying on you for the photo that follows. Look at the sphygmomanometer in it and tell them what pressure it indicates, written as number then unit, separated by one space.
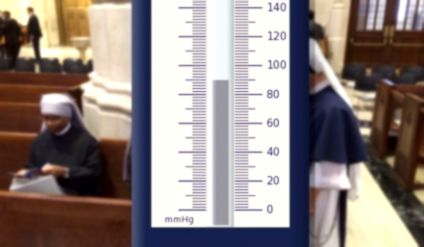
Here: 90 mmHg
